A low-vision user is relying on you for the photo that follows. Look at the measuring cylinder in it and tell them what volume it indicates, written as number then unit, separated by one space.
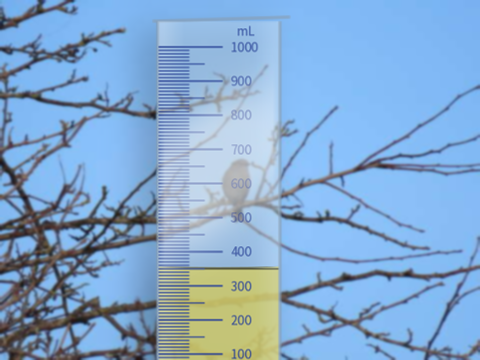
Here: 350 mL
